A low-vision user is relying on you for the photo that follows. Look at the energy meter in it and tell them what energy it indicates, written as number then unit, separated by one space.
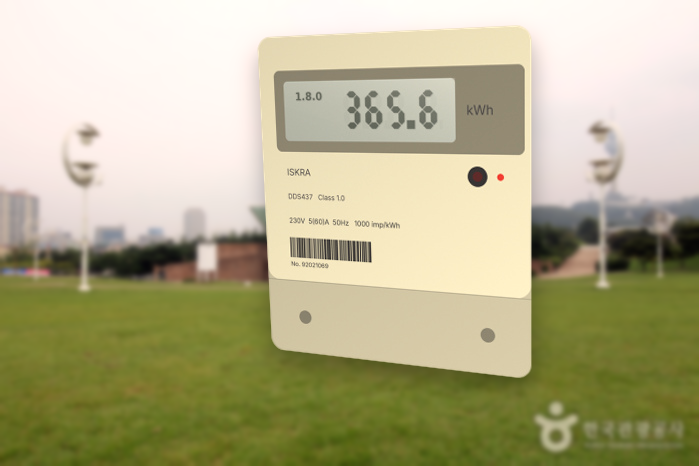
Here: 365.6 kWh
